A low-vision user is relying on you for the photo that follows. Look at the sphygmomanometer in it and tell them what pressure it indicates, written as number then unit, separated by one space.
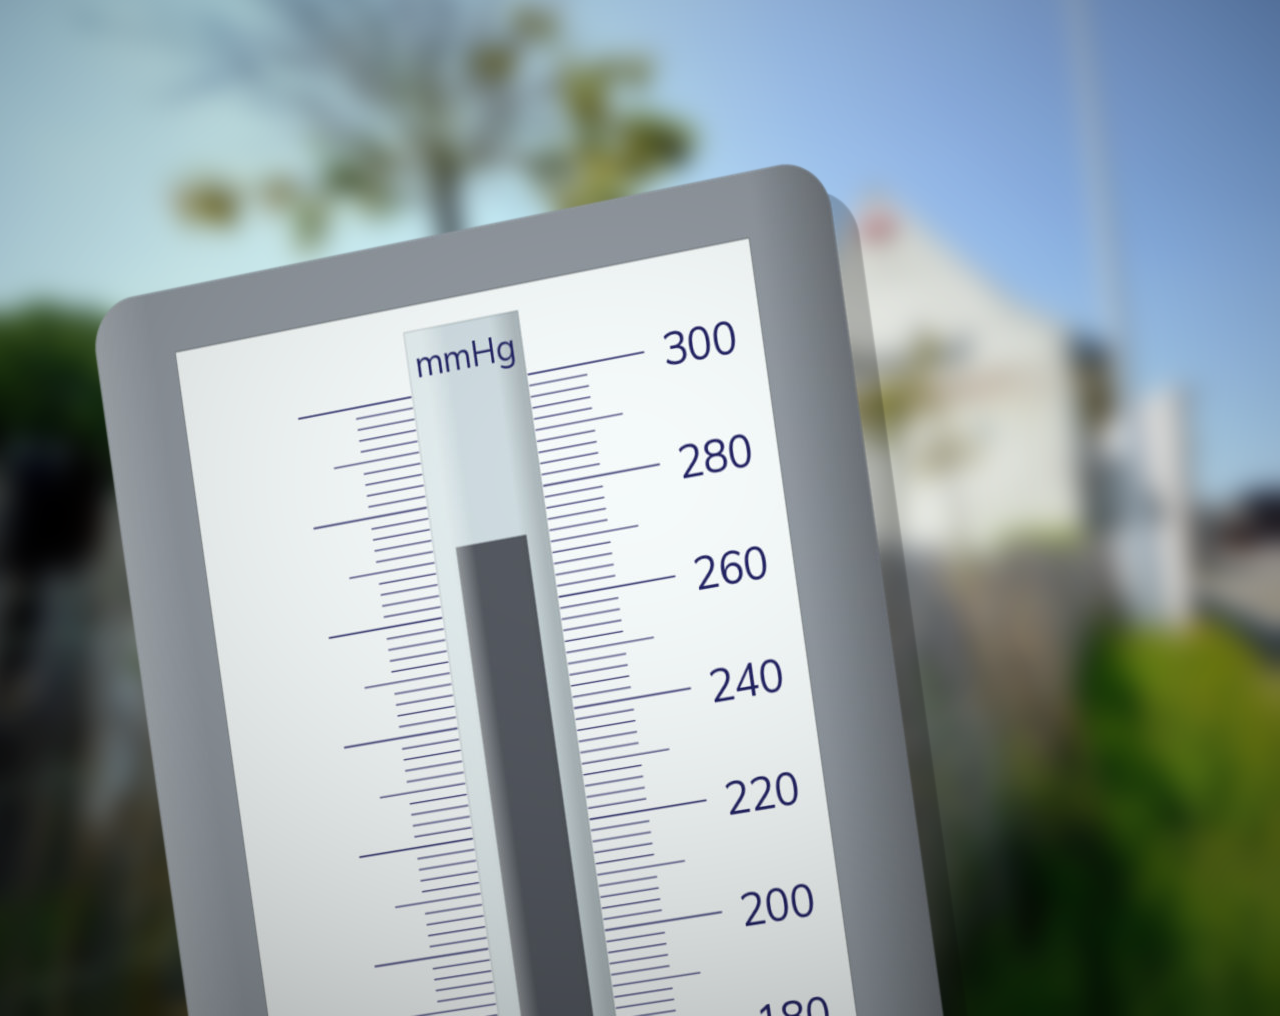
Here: 272 mmHg
